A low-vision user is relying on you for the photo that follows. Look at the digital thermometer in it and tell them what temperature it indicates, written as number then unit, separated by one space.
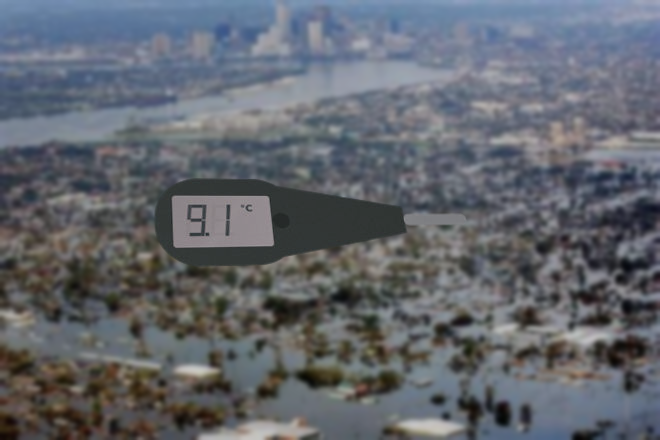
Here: 9.1 °C
